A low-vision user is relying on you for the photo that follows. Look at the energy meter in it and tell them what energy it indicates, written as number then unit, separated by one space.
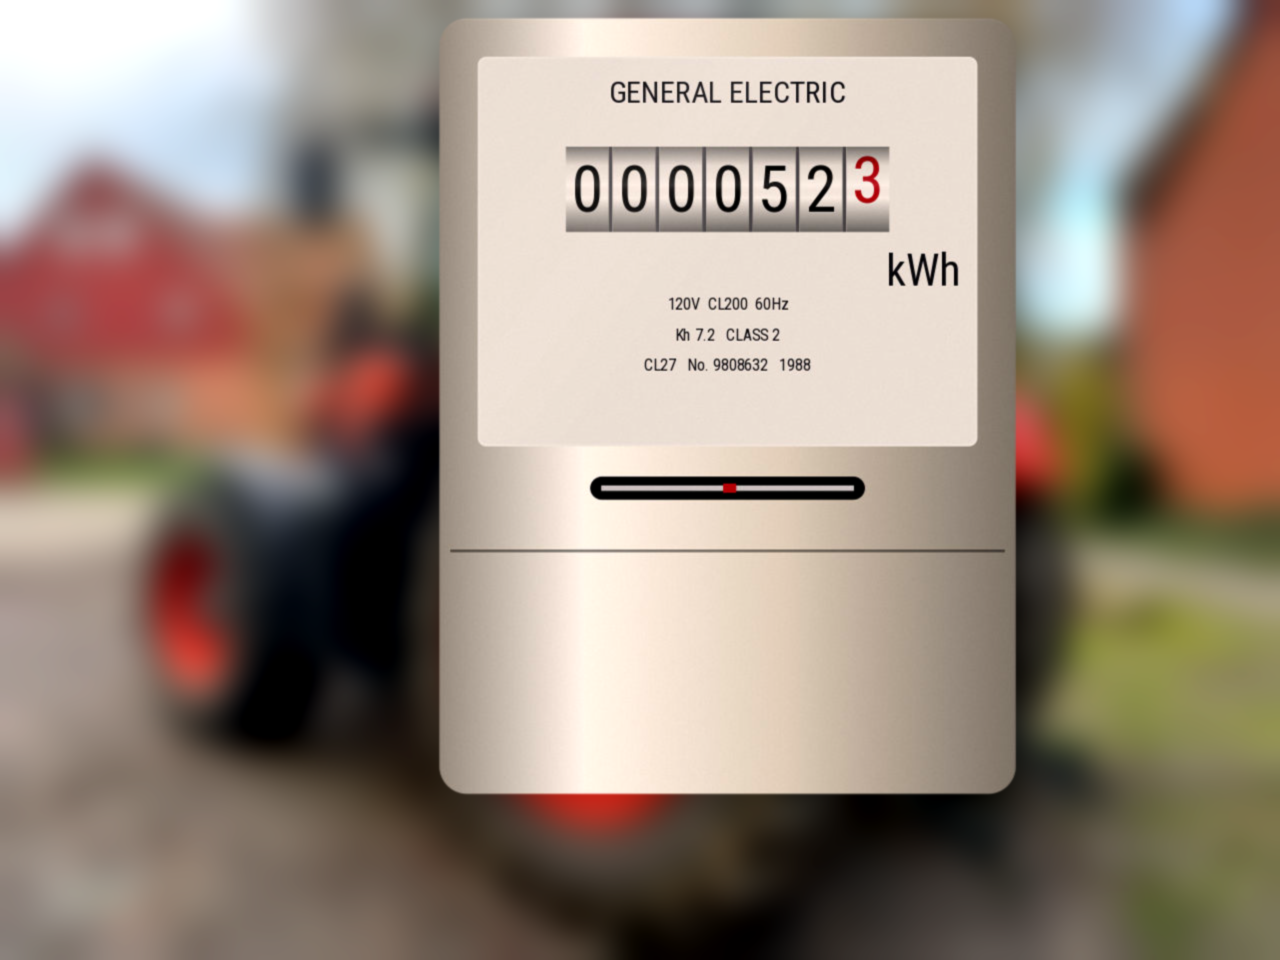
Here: 52.3 kWh
